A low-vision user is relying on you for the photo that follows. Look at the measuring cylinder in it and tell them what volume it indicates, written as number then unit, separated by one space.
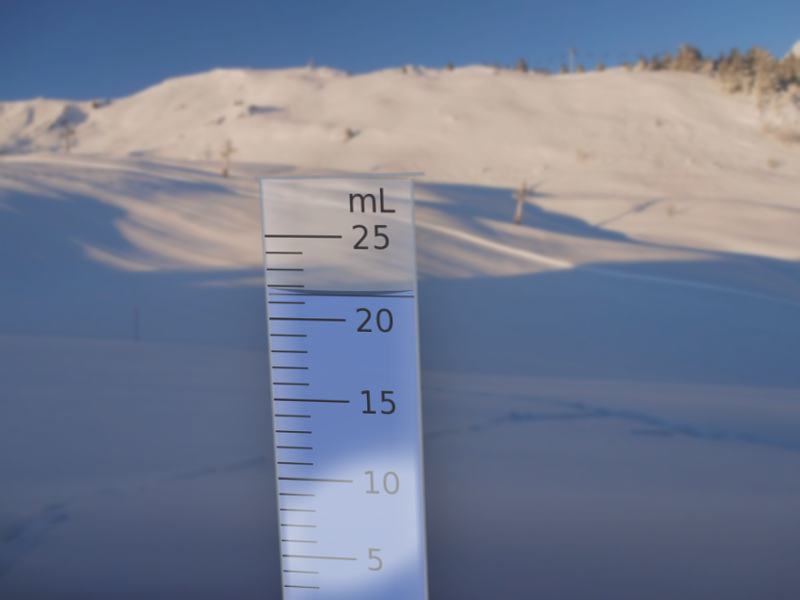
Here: 21.5 mL
